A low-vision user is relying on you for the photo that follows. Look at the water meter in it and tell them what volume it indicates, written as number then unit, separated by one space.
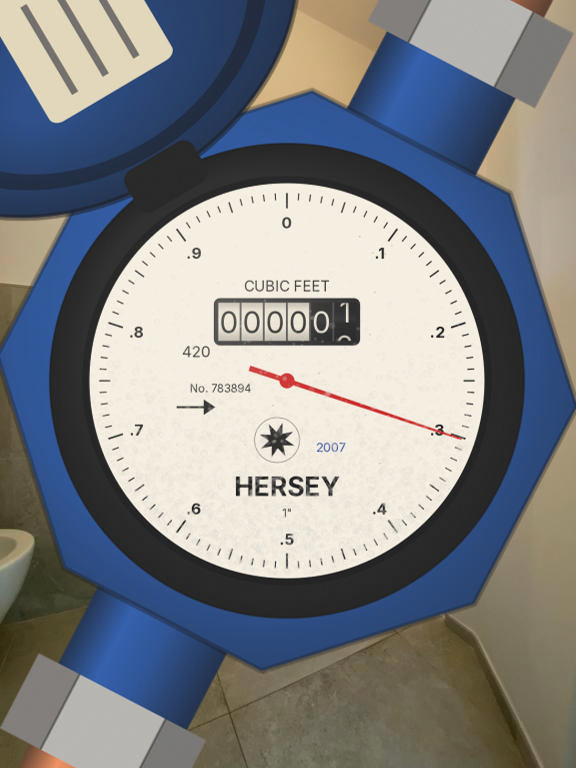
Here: 1.30 ft³
